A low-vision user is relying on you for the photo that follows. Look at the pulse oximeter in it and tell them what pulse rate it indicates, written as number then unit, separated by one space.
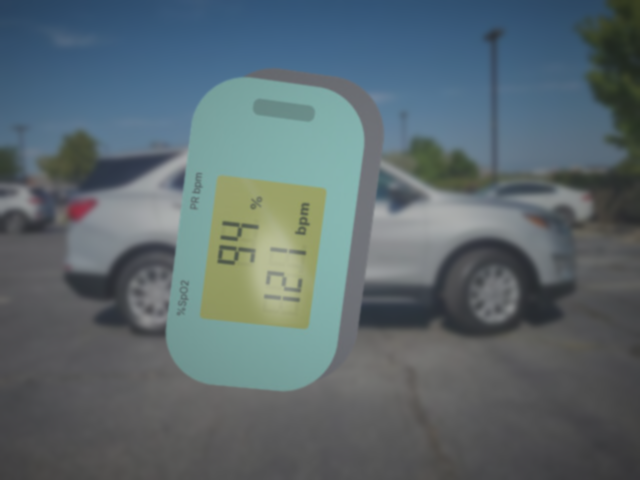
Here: 121 bpm
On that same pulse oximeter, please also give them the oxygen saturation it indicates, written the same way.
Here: 94 %
